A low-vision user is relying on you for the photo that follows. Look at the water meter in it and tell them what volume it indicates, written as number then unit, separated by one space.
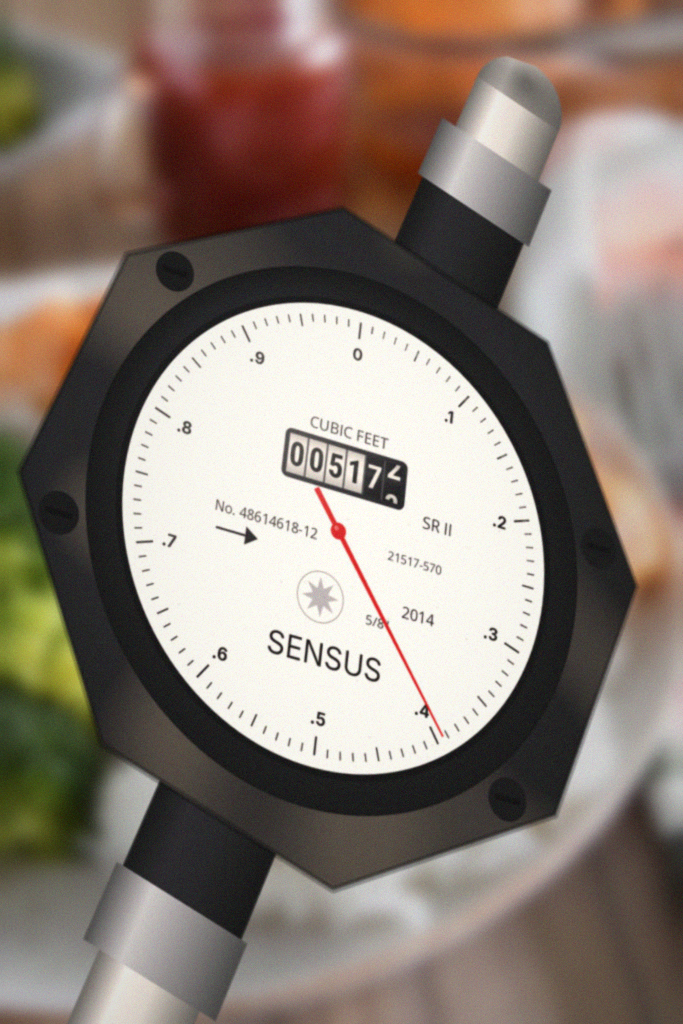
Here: 5172.39 ft³
